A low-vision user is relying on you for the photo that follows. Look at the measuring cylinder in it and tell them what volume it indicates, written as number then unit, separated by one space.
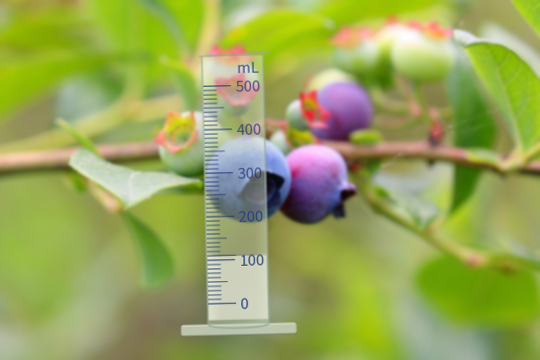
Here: 110 mL
